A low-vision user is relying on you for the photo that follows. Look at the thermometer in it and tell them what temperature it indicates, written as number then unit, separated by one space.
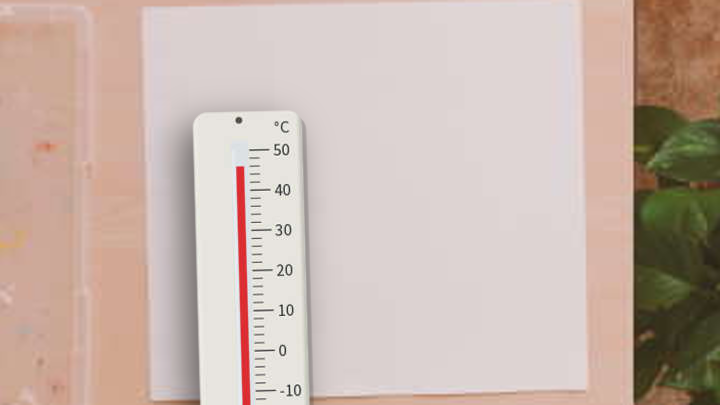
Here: 46 °C
